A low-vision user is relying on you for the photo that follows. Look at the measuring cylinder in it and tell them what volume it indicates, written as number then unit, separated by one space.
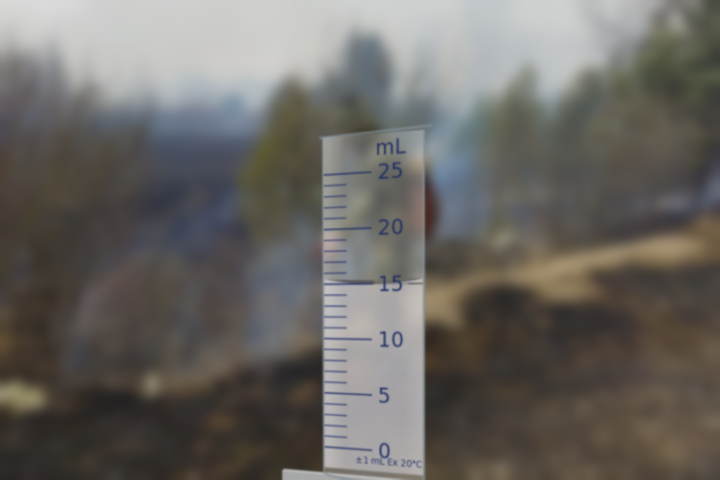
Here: 15 mL
